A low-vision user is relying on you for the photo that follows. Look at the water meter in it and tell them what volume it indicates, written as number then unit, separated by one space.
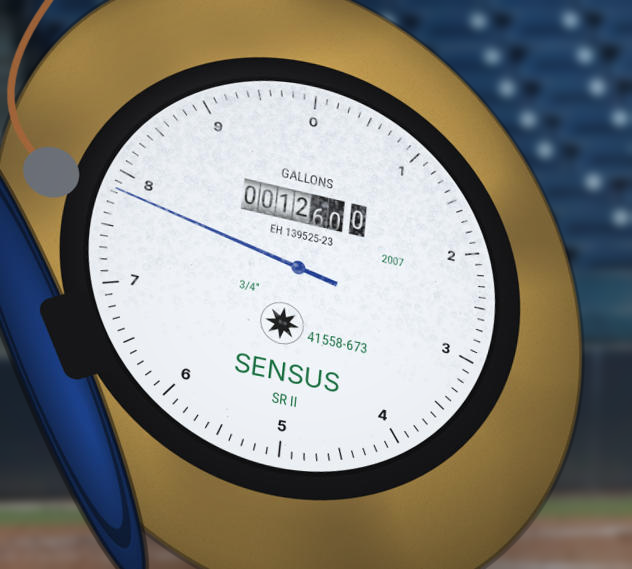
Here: 12597.8 gal
